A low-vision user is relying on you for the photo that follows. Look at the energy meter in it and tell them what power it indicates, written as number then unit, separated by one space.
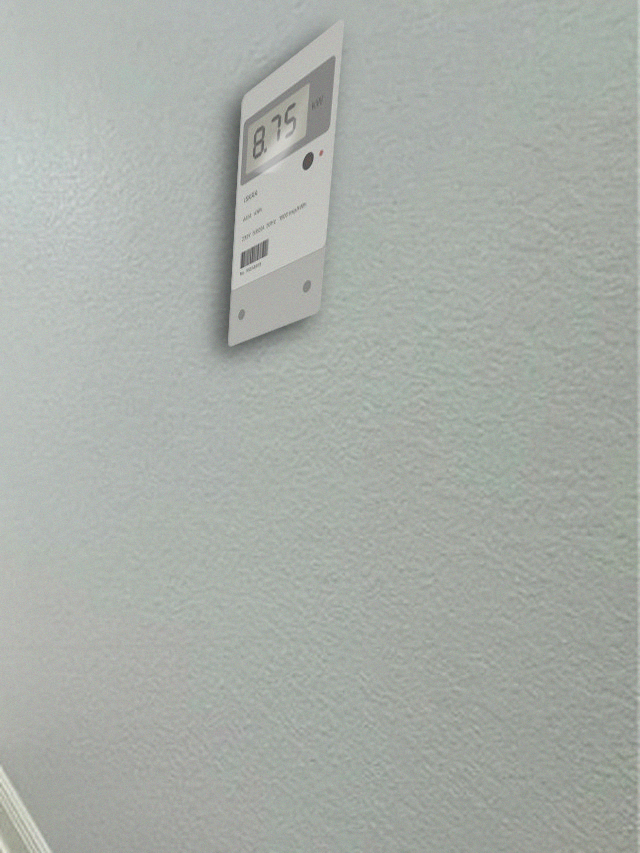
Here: 8.75 kW
